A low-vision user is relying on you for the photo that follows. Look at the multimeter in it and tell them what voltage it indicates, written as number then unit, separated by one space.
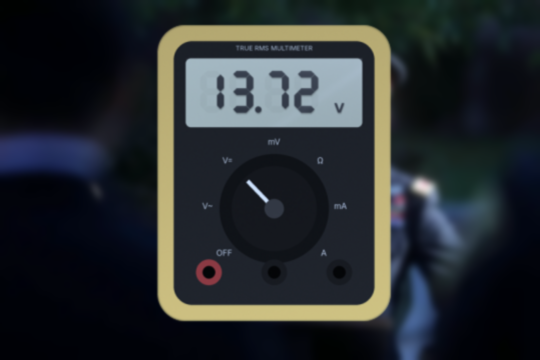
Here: 13.72 V
